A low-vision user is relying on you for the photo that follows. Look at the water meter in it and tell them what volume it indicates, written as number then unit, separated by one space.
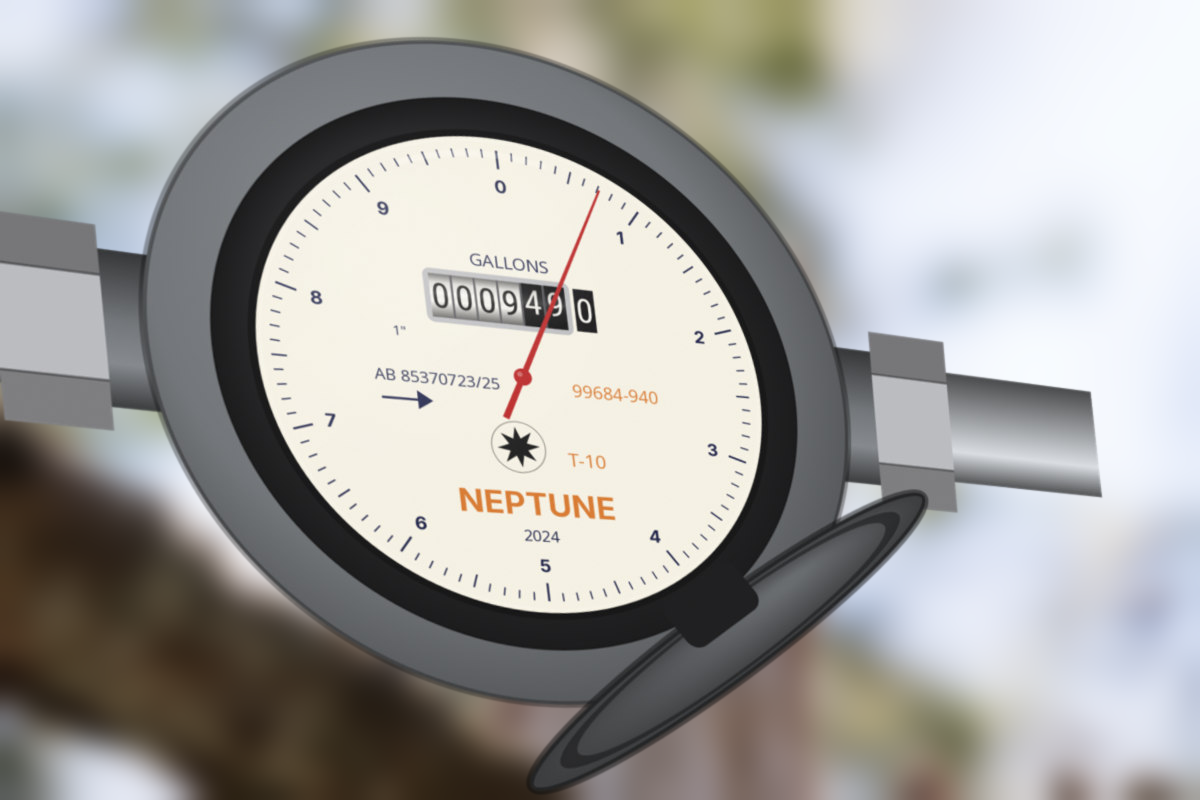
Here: 9490.7 gal
